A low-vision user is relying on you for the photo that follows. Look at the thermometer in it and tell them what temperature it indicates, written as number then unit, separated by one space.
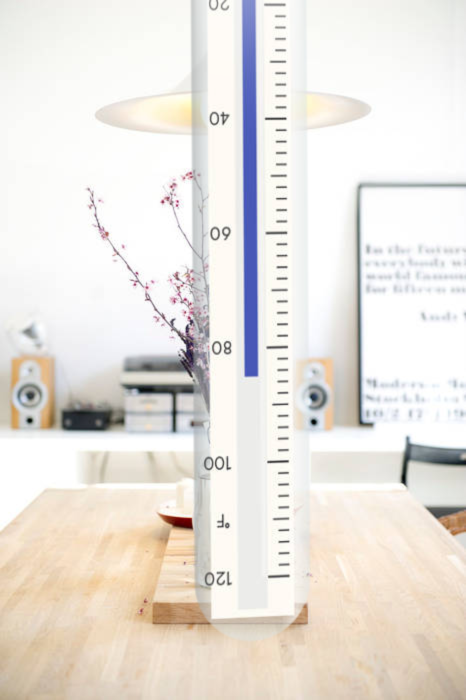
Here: 85 °F
